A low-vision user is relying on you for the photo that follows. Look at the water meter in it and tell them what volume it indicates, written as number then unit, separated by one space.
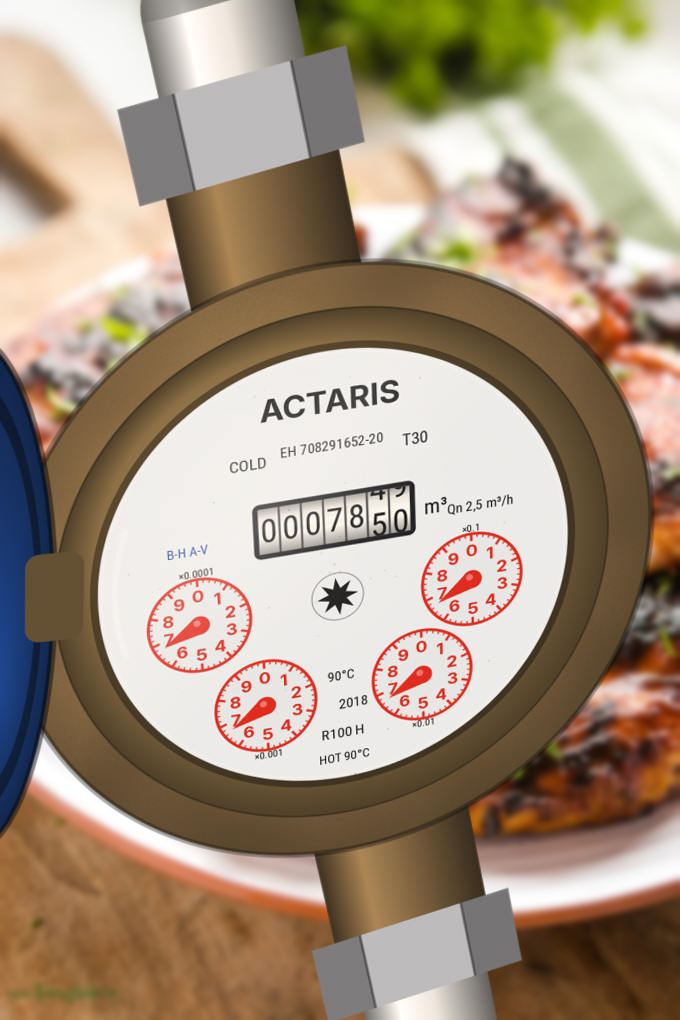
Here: 7849.6666 m³
